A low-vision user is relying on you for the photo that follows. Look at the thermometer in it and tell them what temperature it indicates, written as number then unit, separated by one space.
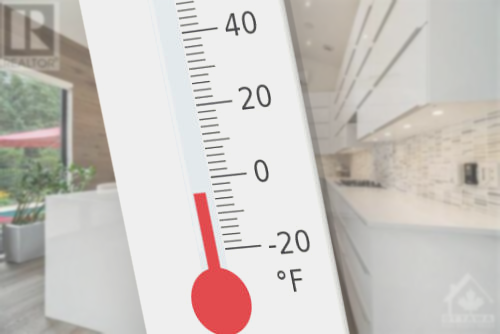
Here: -4 °F
